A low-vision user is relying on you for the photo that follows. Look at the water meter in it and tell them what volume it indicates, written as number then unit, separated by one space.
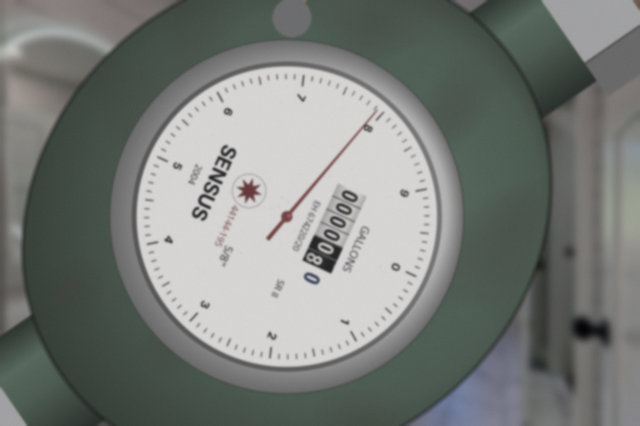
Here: 77.9 gal
